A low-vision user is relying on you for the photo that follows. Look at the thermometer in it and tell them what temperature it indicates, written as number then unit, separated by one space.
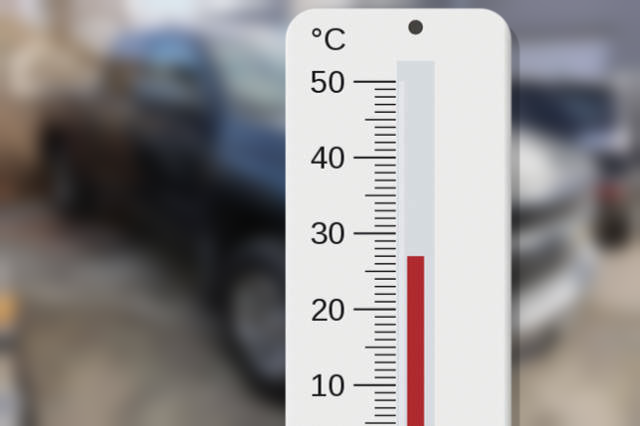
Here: 27 °C
